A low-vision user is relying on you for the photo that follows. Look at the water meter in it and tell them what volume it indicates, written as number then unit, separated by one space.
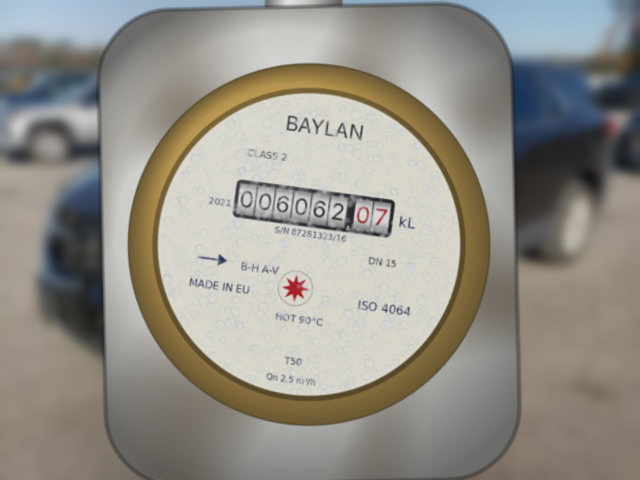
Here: 6062.07 kL
